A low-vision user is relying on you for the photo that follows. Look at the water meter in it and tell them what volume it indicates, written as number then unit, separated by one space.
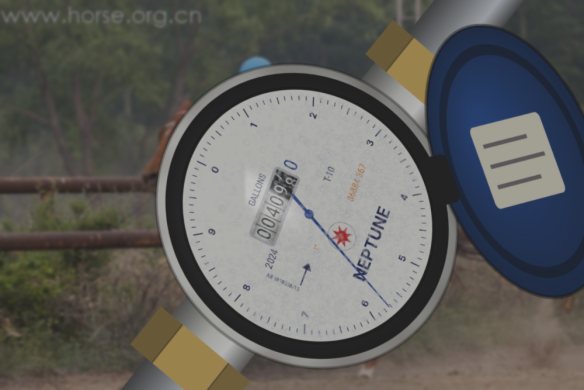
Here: 40975.7 gal
